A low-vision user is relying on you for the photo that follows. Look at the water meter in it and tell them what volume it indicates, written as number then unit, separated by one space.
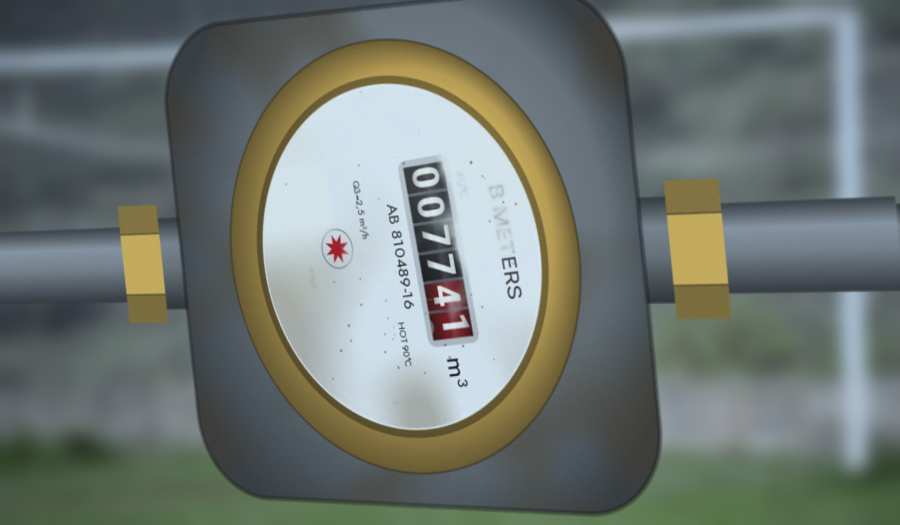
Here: 77.41 m³
